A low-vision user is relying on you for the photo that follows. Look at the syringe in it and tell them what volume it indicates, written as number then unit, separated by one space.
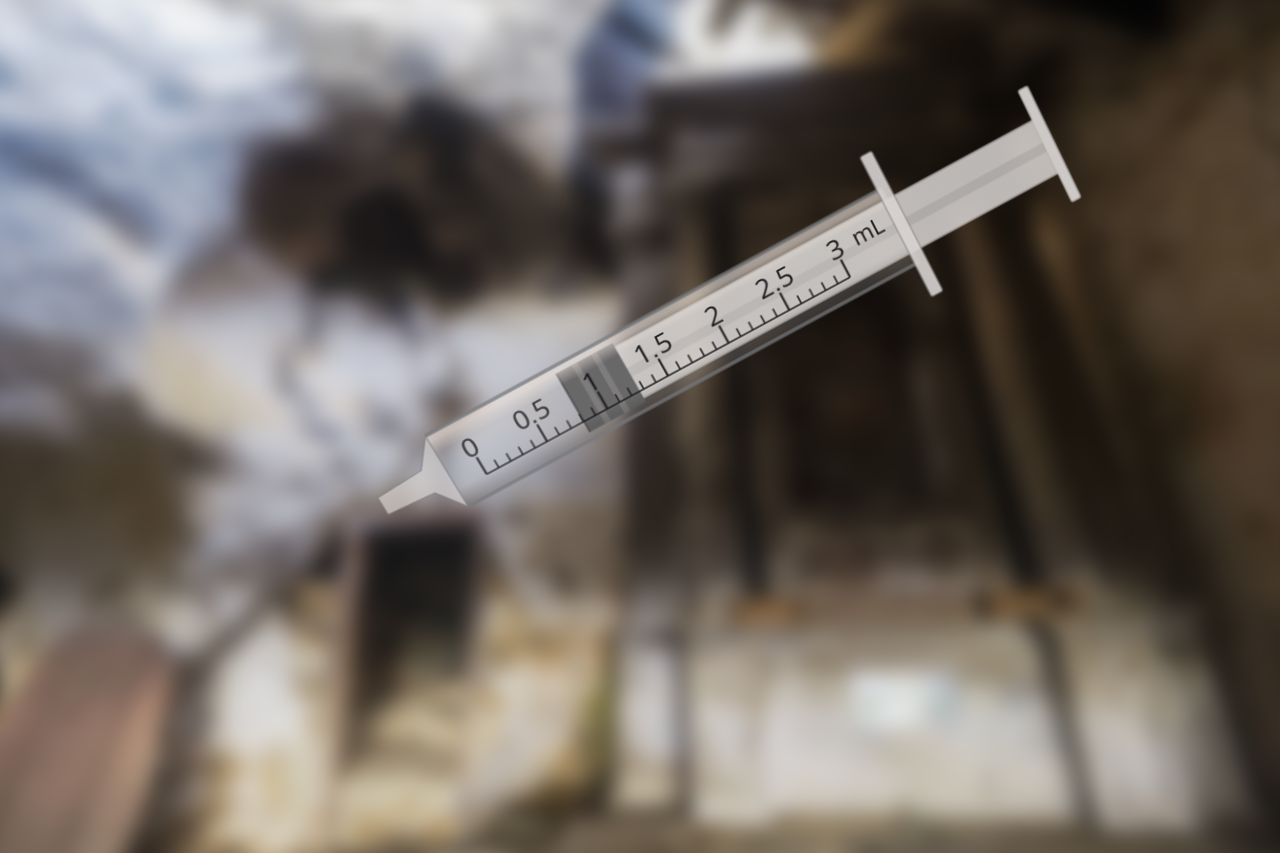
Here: 0.8 mL
